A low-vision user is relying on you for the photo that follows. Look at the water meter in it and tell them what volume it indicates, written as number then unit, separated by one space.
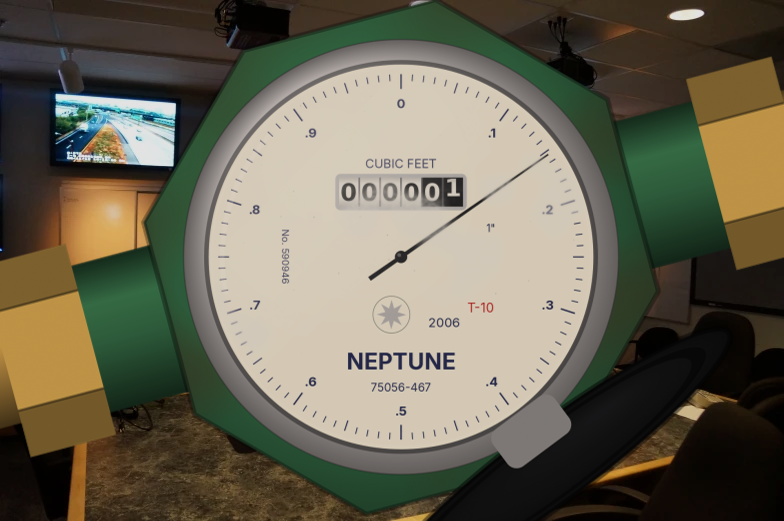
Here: 1.15 ft³
